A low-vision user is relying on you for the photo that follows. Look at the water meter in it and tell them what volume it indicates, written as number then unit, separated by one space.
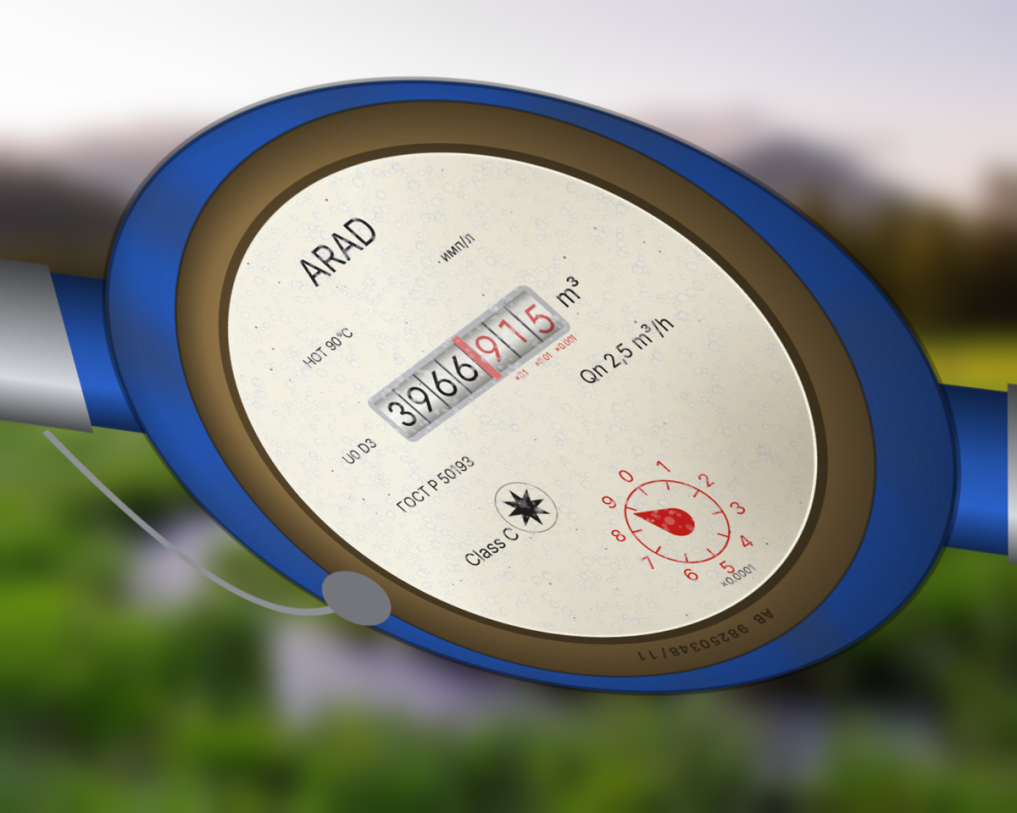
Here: 3966.9148 m³
